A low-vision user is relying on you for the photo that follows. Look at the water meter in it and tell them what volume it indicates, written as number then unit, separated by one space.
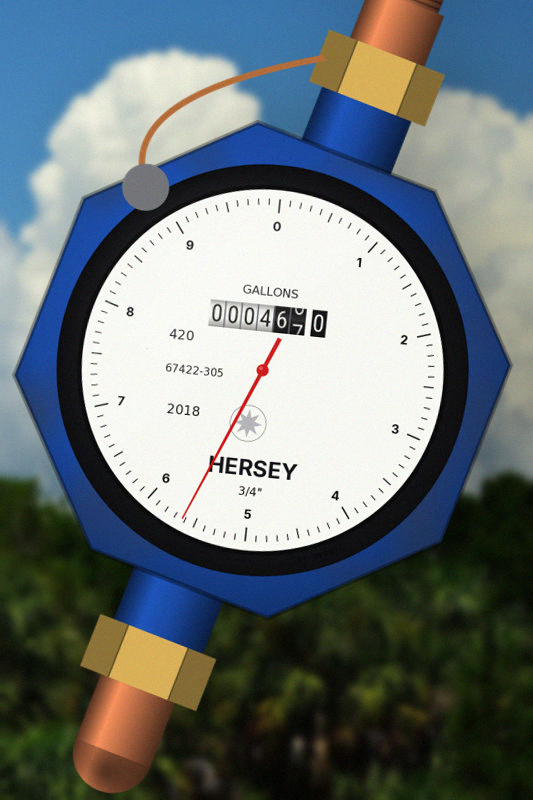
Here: 4665.6 gal
